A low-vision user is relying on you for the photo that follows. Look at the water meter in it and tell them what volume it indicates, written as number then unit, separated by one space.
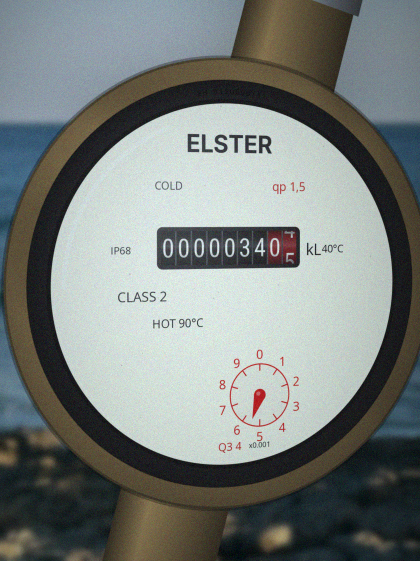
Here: 34.045 kL
